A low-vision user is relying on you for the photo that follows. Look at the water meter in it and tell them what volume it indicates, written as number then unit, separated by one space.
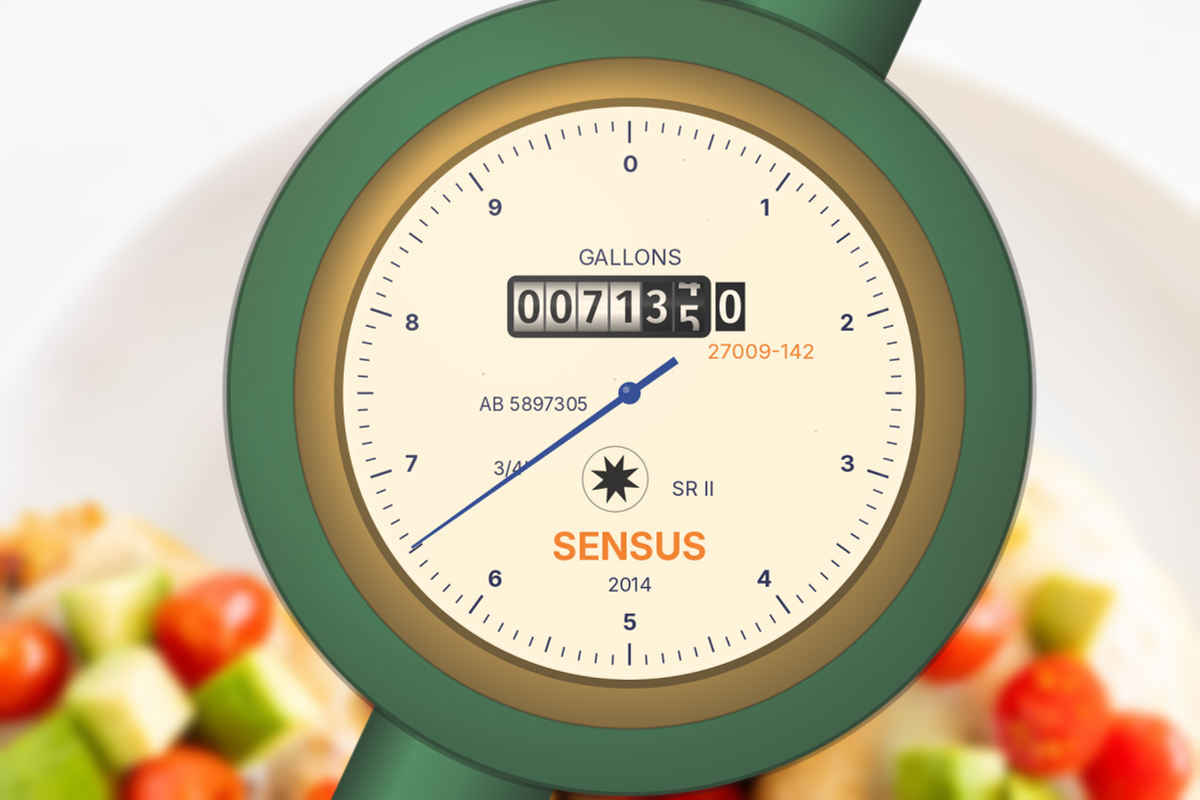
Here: 71346.5 gal
